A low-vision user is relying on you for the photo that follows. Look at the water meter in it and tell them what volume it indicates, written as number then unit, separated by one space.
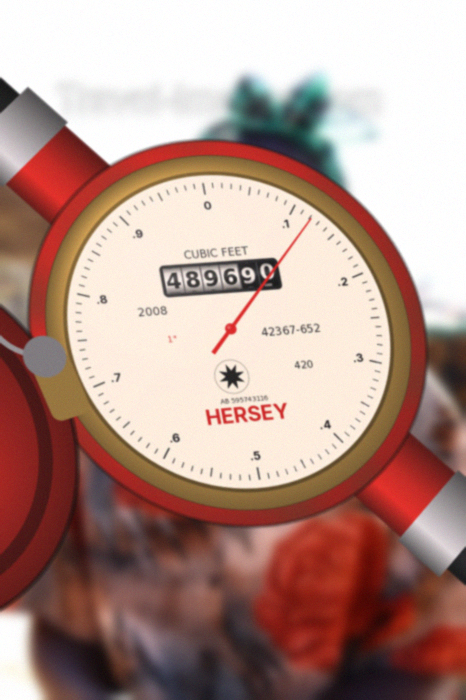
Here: 489690.12 ft³
